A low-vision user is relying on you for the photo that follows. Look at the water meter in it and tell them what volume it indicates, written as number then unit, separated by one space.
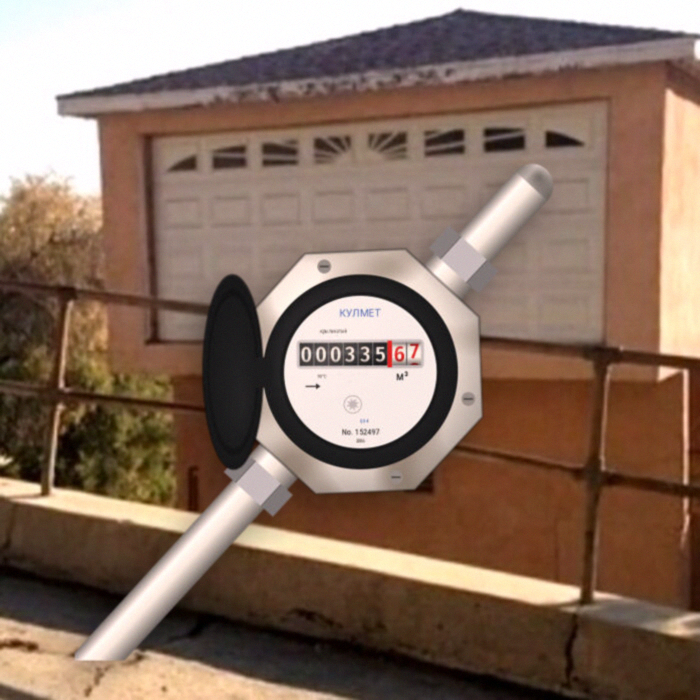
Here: 335.67 m³
